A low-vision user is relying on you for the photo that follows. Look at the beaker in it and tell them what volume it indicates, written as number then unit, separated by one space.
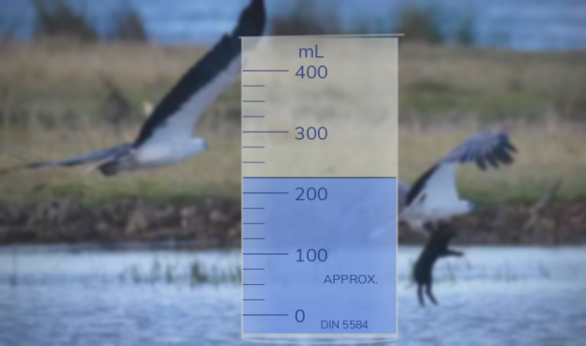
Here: 225 mL
